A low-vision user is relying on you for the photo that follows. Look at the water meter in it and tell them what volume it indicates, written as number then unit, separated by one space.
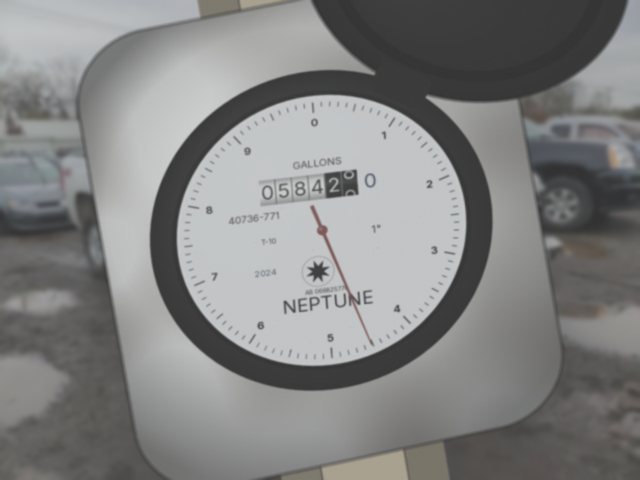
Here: 584284.5 gal
